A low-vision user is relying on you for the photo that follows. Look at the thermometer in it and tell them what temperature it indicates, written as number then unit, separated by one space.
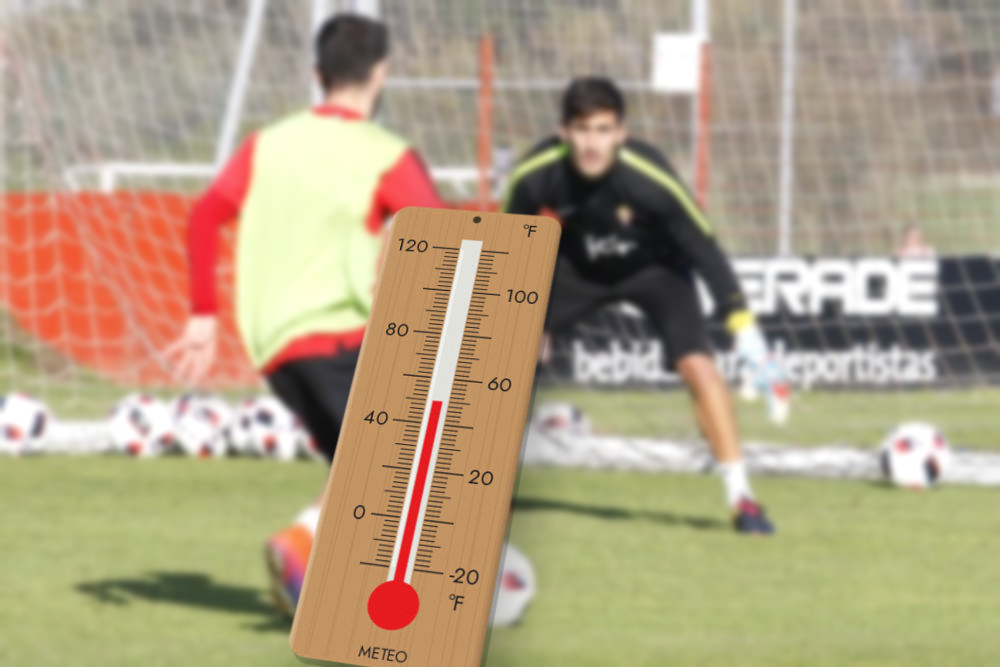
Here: 50 °F
